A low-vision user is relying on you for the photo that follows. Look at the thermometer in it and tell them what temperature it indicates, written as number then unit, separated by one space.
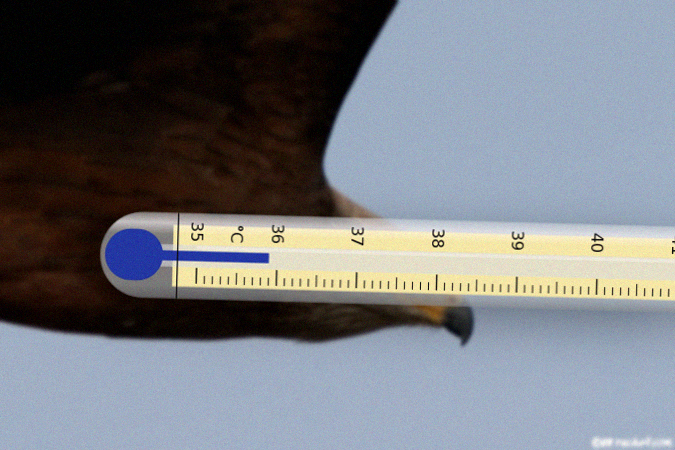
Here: 35.9 °C
